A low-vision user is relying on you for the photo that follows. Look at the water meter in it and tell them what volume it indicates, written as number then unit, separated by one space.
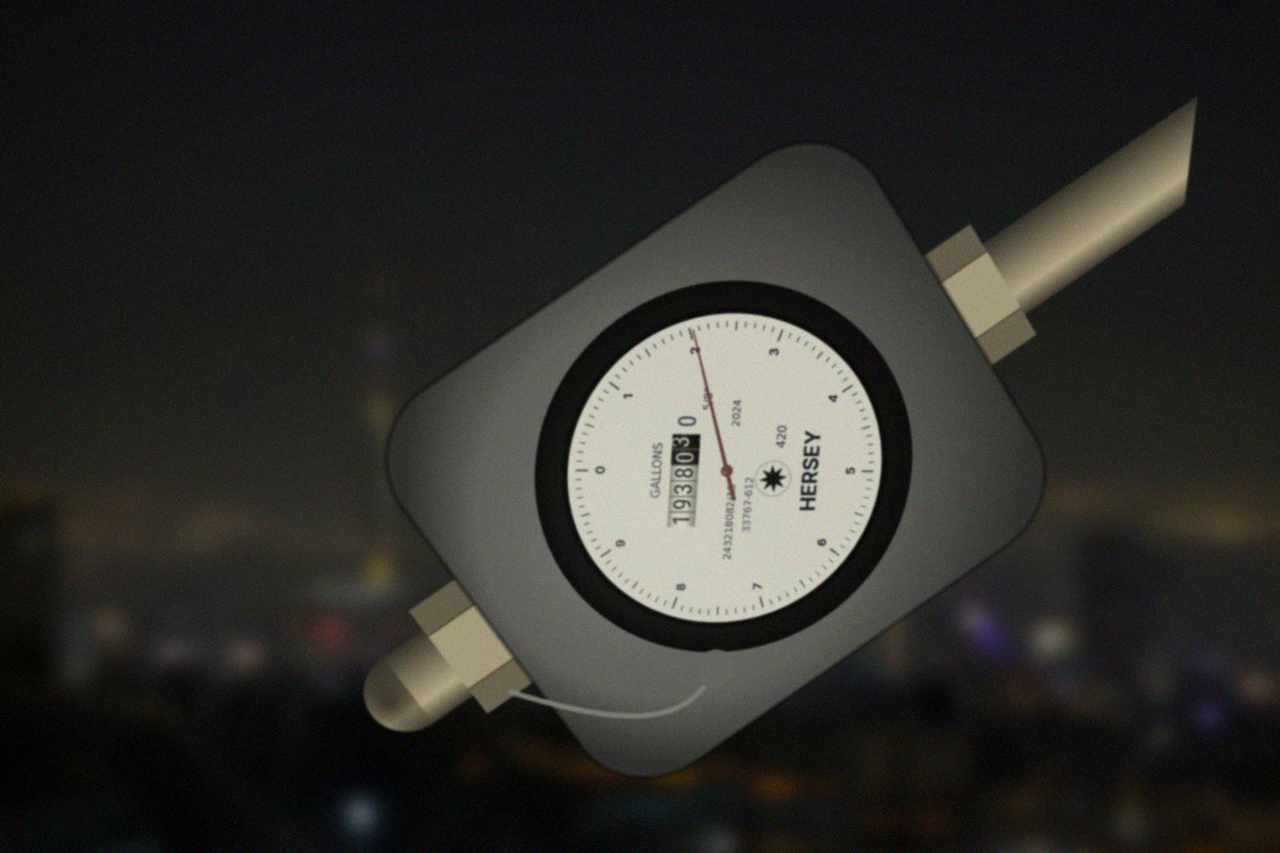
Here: 1938032.0 gal
